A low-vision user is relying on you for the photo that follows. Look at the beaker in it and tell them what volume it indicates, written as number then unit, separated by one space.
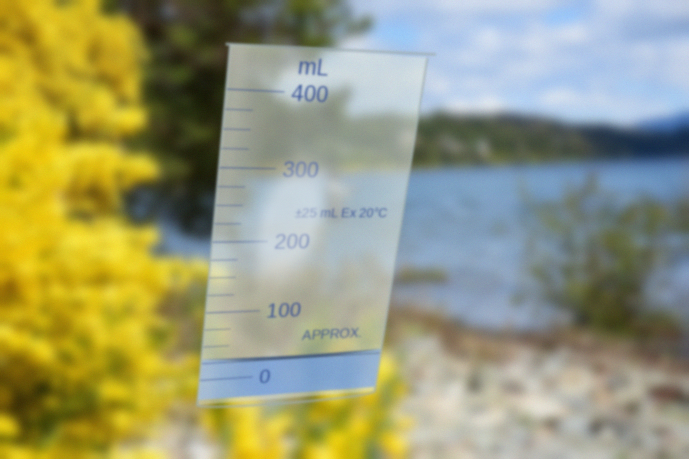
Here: 25 mL
